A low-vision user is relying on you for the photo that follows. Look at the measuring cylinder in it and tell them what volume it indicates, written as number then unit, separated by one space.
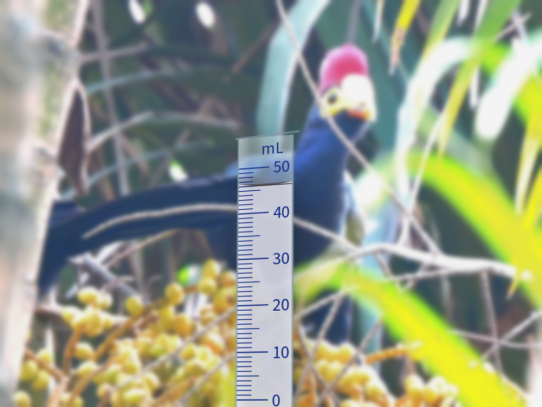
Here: 46 mL
